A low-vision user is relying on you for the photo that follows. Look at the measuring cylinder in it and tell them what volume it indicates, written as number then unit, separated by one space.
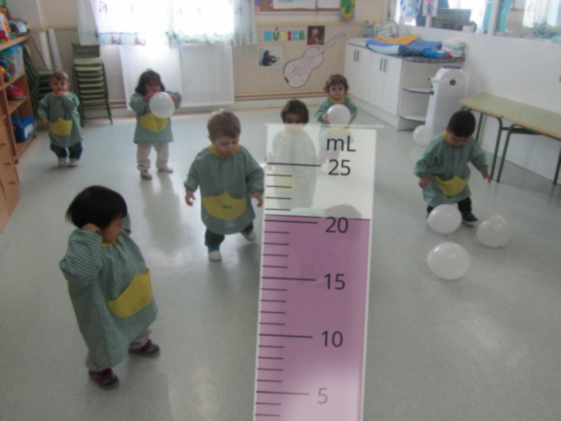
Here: 20.5 mL
